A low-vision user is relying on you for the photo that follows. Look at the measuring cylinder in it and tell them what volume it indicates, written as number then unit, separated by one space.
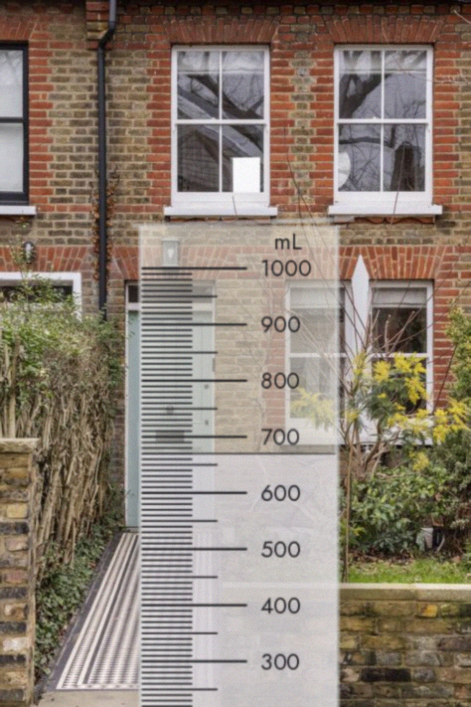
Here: 670 mL
